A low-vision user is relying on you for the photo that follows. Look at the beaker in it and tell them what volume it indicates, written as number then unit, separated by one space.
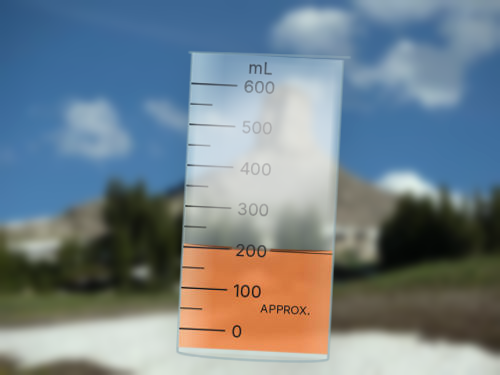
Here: 200 mL
